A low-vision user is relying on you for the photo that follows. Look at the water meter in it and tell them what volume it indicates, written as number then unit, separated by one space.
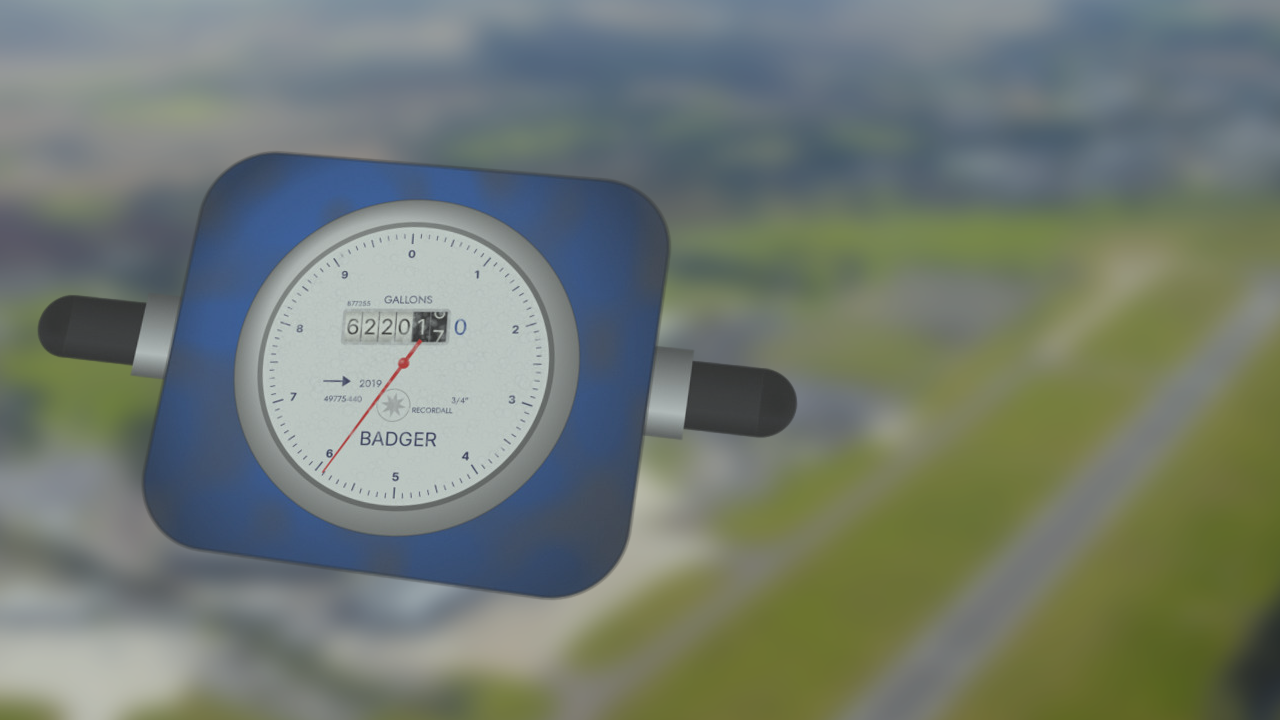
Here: 6220165.9 gal
